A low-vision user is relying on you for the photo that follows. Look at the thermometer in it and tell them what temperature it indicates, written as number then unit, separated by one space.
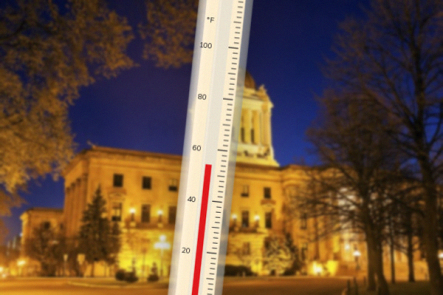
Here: 54 °F
